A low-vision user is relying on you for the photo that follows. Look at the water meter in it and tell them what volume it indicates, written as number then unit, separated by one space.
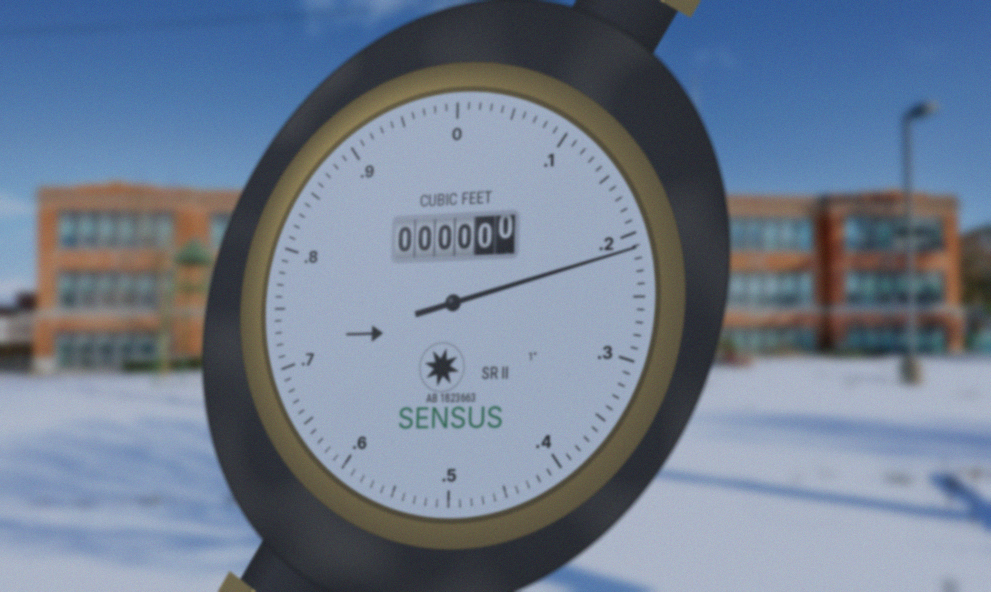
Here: 0.21 ft³
